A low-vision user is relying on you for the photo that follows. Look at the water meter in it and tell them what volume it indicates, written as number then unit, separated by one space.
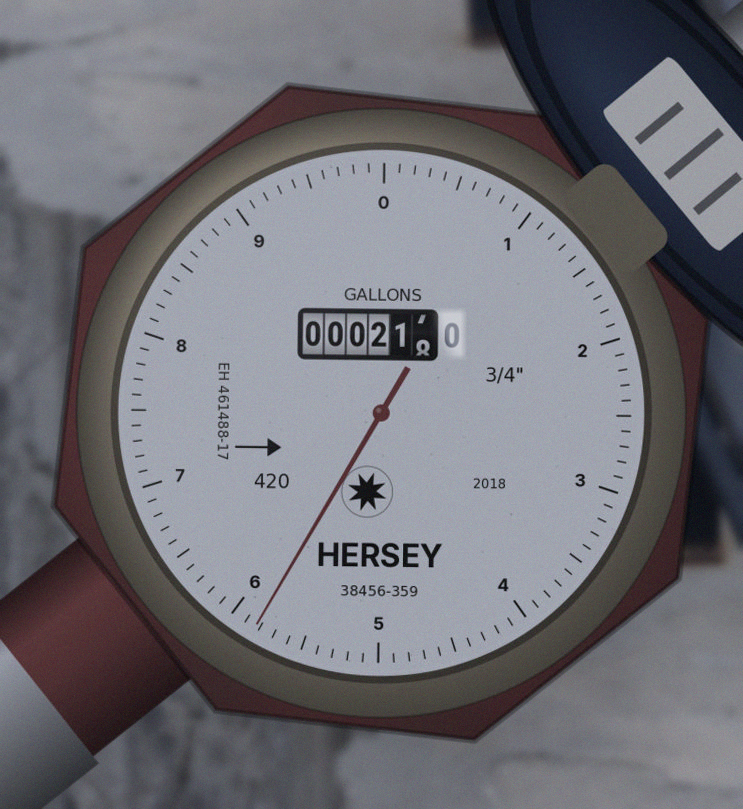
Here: 2175.8 gal
